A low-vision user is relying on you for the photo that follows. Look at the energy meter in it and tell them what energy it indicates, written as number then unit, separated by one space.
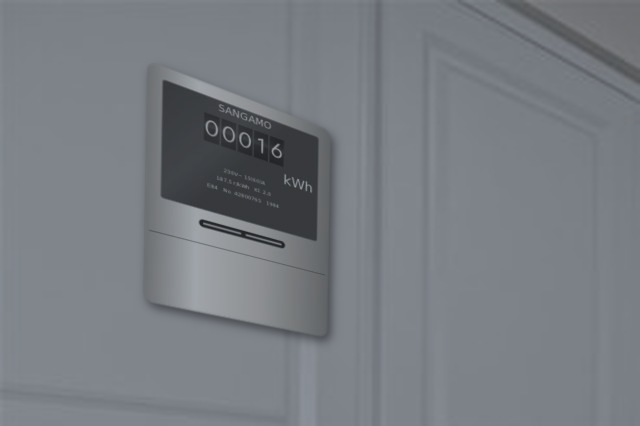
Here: 16 kWh
